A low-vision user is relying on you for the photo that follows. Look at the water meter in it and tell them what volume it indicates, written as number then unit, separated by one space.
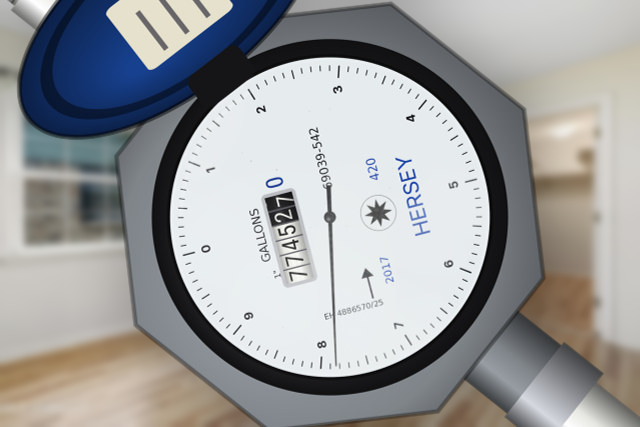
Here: 7745267.8 gal
